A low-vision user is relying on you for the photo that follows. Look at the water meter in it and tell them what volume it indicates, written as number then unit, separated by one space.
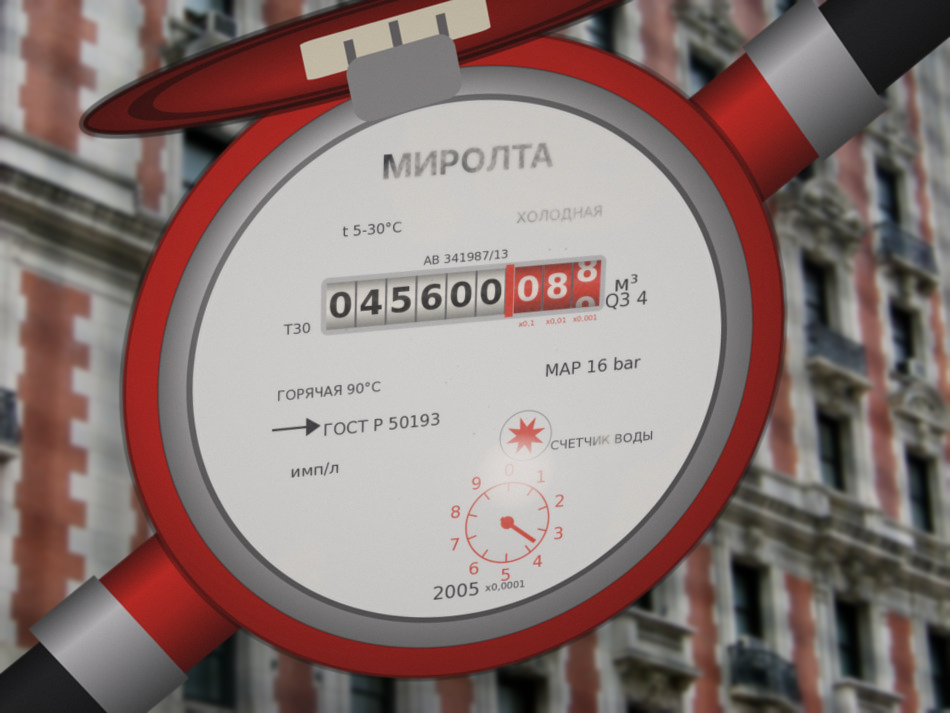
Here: 45600.0883 m³
